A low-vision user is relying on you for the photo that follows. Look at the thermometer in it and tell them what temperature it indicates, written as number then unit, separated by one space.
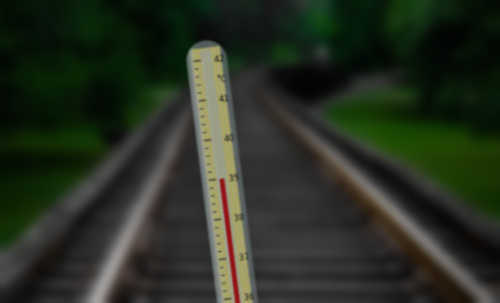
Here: 39 °C
